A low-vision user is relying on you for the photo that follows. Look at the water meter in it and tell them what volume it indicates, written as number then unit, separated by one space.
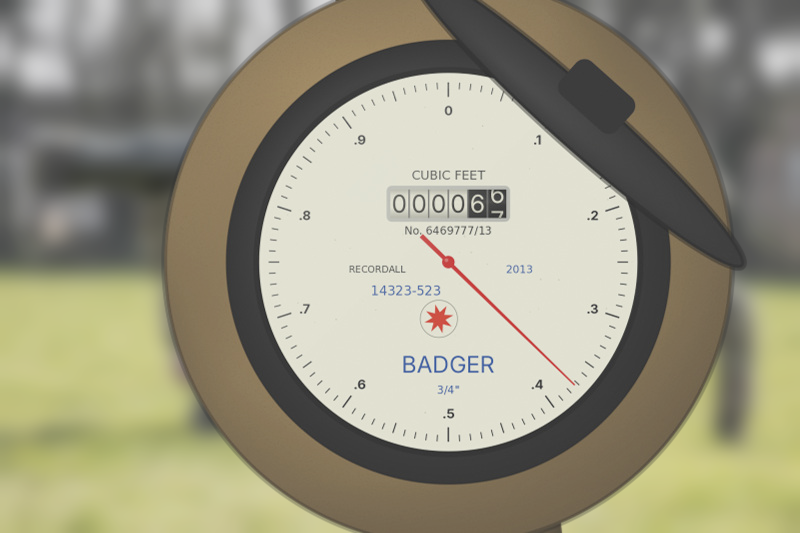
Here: 66.37 ft³
